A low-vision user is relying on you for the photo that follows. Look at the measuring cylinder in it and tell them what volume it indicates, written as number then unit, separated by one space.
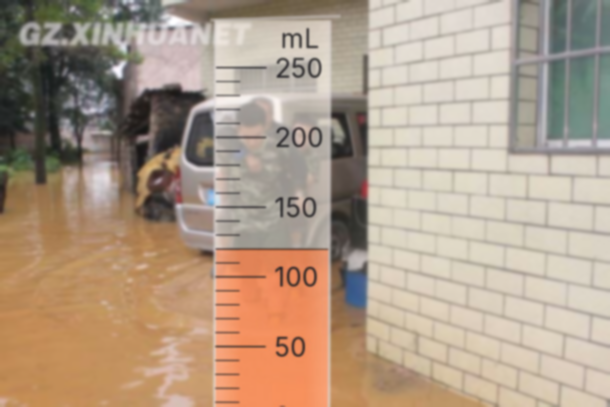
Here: 120 mL
